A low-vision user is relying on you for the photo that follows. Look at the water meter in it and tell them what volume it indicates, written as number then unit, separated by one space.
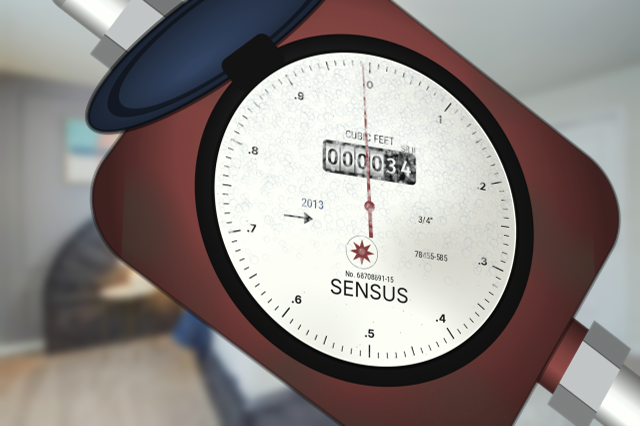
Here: 33.99 ft³
